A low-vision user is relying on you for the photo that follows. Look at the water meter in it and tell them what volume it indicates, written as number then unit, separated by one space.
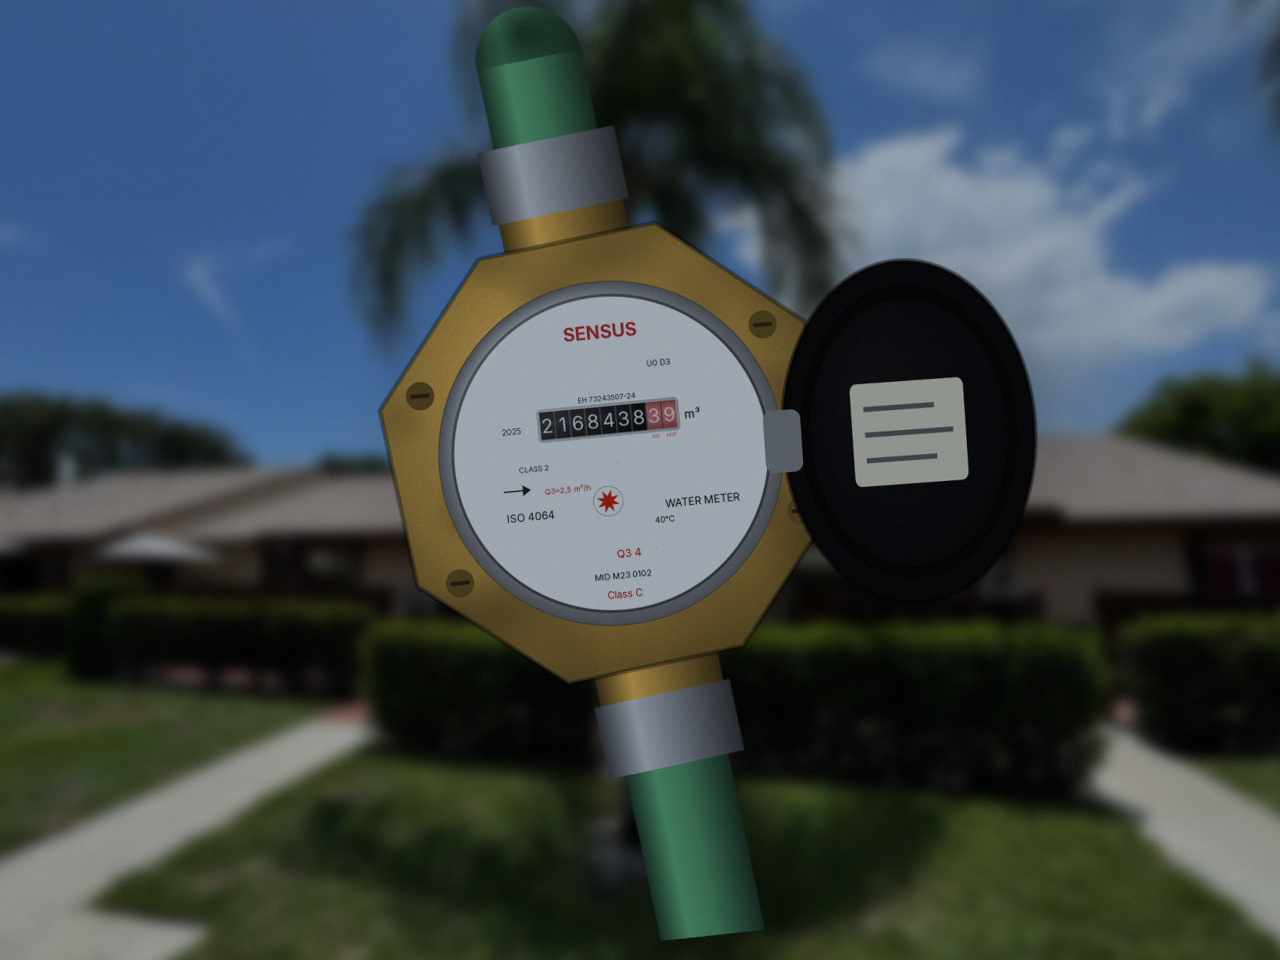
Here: 2168438.39 m³
